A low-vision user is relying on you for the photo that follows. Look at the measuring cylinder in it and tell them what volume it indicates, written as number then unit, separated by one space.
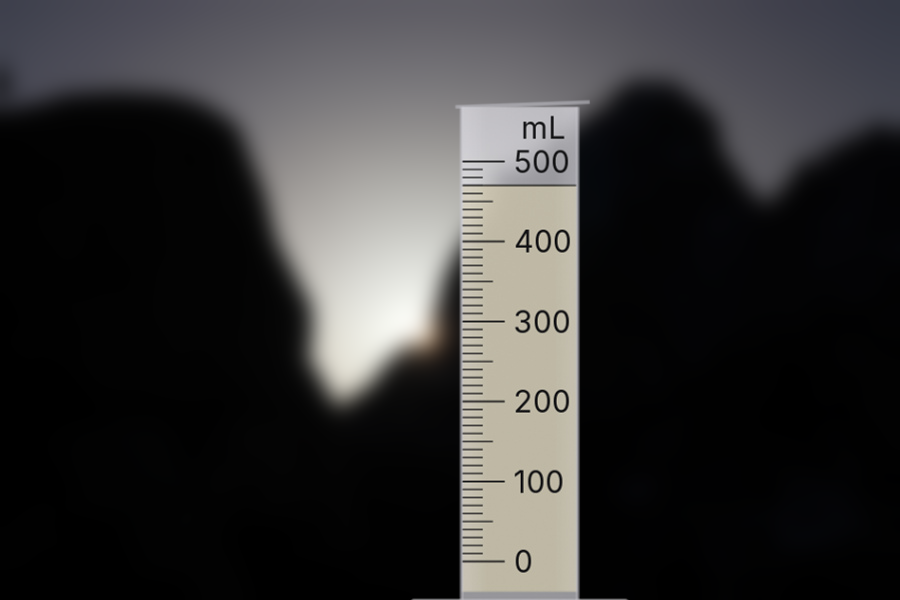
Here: 470 mL
